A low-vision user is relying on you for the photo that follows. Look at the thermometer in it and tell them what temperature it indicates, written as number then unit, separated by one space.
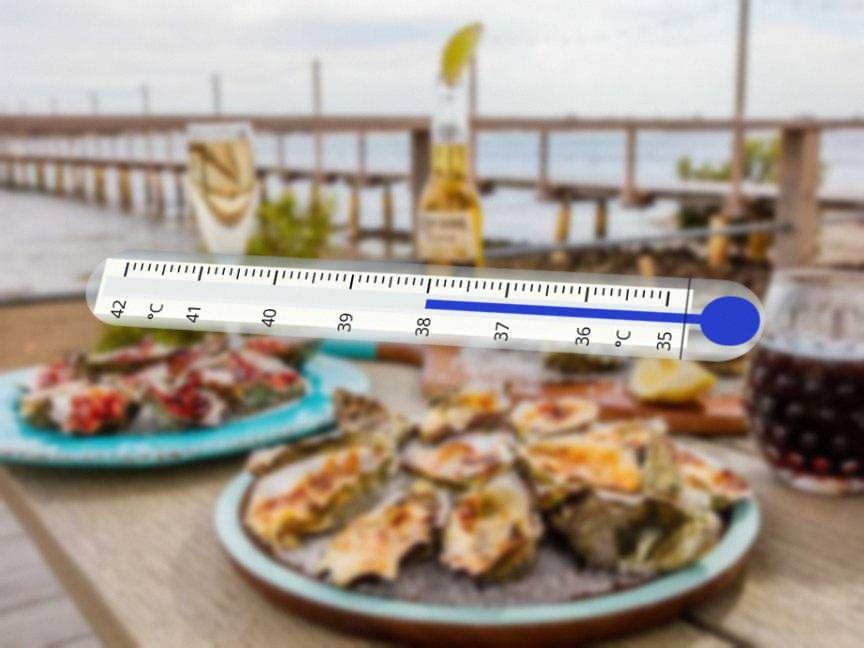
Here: 38 °C
